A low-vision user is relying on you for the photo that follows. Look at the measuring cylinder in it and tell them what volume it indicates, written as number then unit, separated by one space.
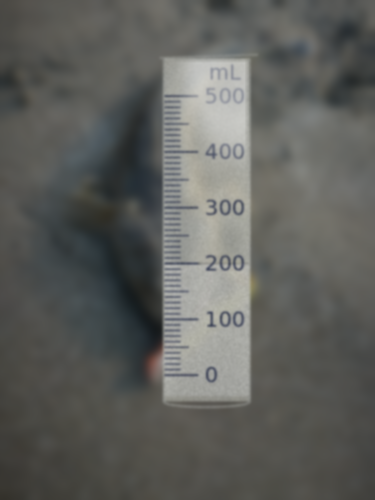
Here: 200 mL
